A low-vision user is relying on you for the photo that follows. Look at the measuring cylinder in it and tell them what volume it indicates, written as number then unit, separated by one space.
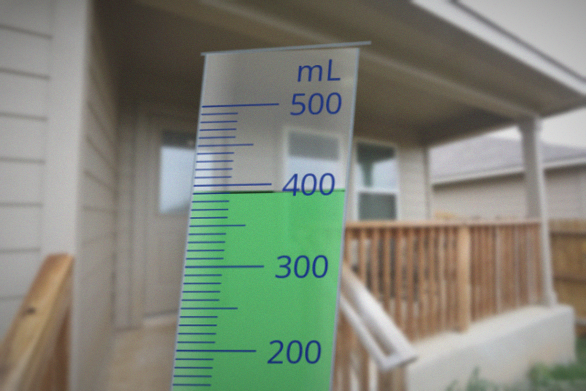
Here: 390 mL
